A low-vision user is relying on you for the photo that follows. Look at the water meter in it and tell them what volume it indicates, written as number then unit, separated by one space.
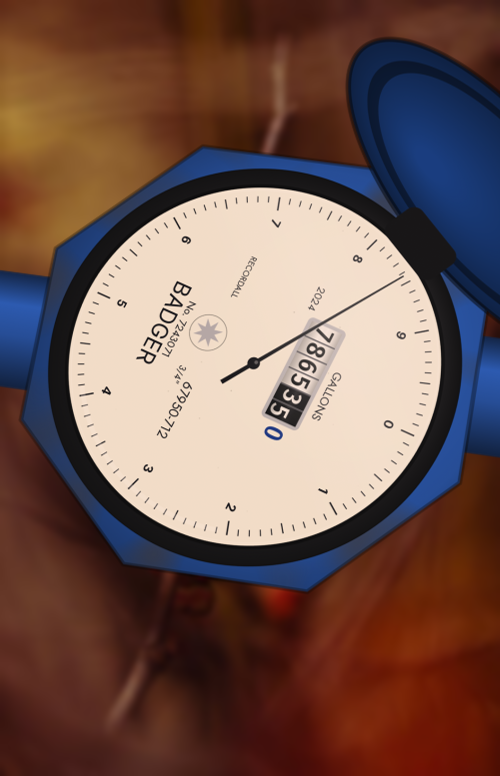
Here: 7865348.4 gal
